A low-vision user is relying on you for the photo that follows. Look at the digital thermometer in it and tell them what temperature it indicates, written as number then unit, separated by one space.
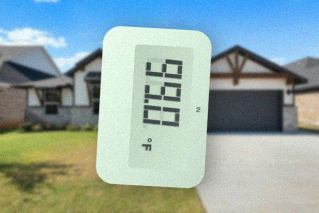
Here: 99.0 °F
